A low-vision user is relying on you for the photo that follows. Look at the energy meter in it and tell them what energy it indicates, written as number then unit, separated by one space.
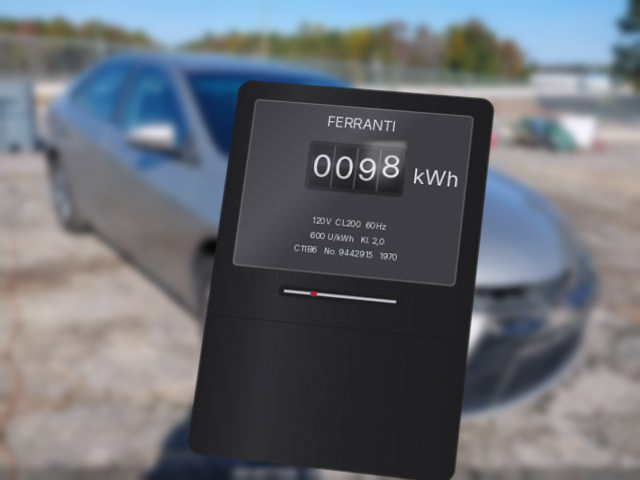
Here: 98 kWh
